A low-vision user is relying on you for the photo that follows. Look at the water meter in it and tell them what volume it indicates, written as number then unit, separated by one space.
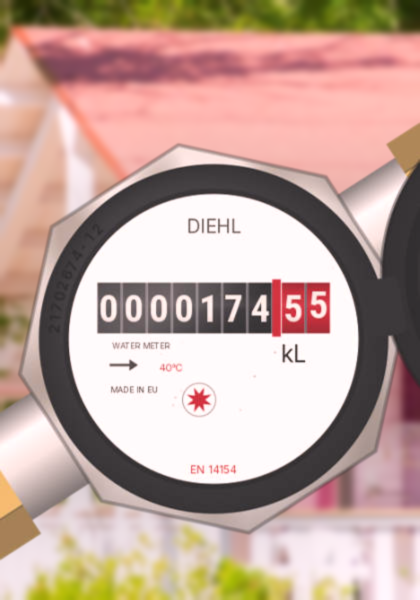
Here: 174.55 kL
